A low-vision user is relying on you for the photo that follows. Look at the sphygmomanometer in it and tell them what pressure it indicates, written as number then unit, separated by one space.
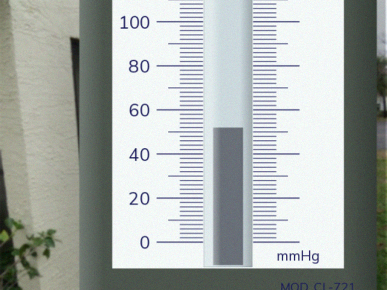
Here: 52 mmHg
